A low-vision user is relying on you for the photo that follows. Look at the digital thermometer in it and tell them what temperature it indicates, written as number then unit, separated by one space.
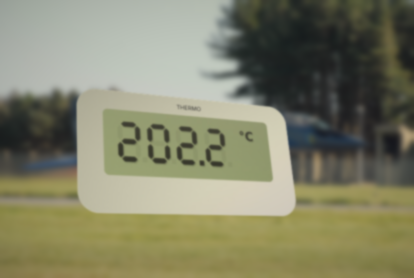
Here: 202.2 °C
